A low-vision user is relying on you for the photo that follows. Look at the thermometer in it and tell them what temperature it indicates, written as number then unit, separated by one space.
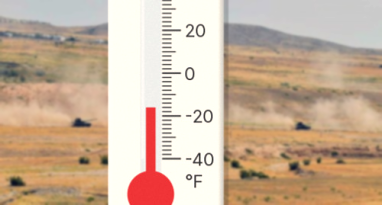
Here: -16 °F
